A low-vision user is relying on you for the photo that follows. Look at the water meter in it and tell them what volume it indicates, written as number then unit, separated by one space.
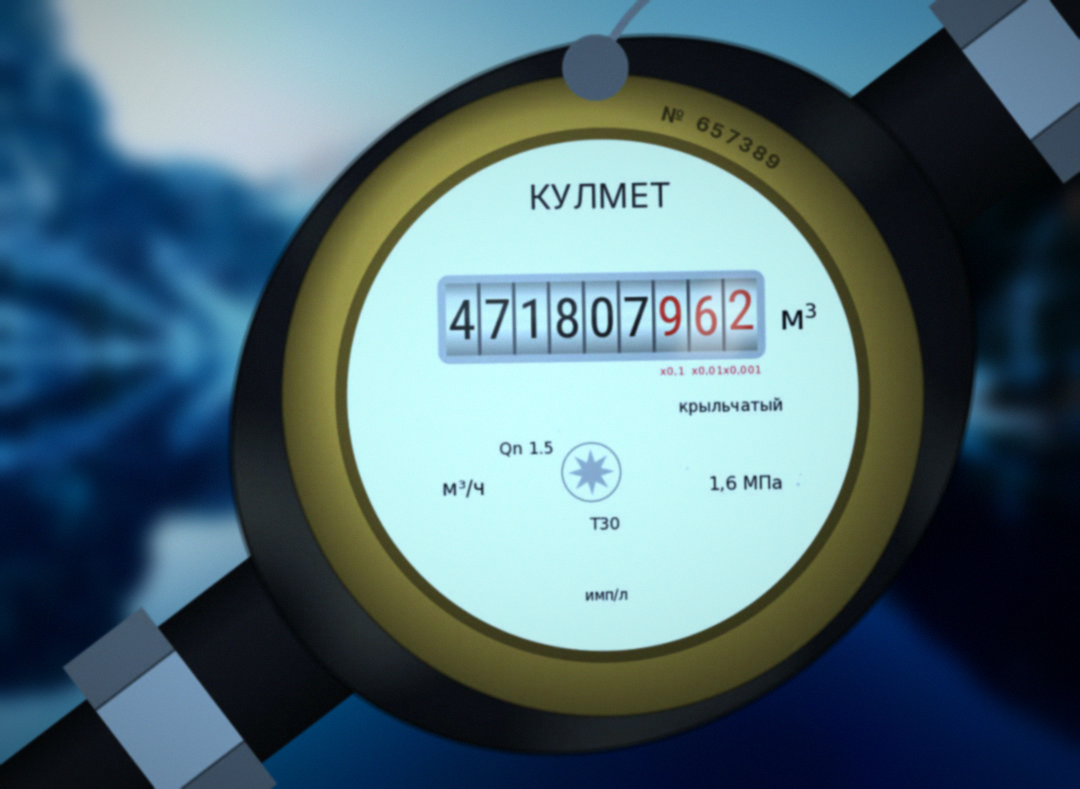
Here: 471807.962 m³
